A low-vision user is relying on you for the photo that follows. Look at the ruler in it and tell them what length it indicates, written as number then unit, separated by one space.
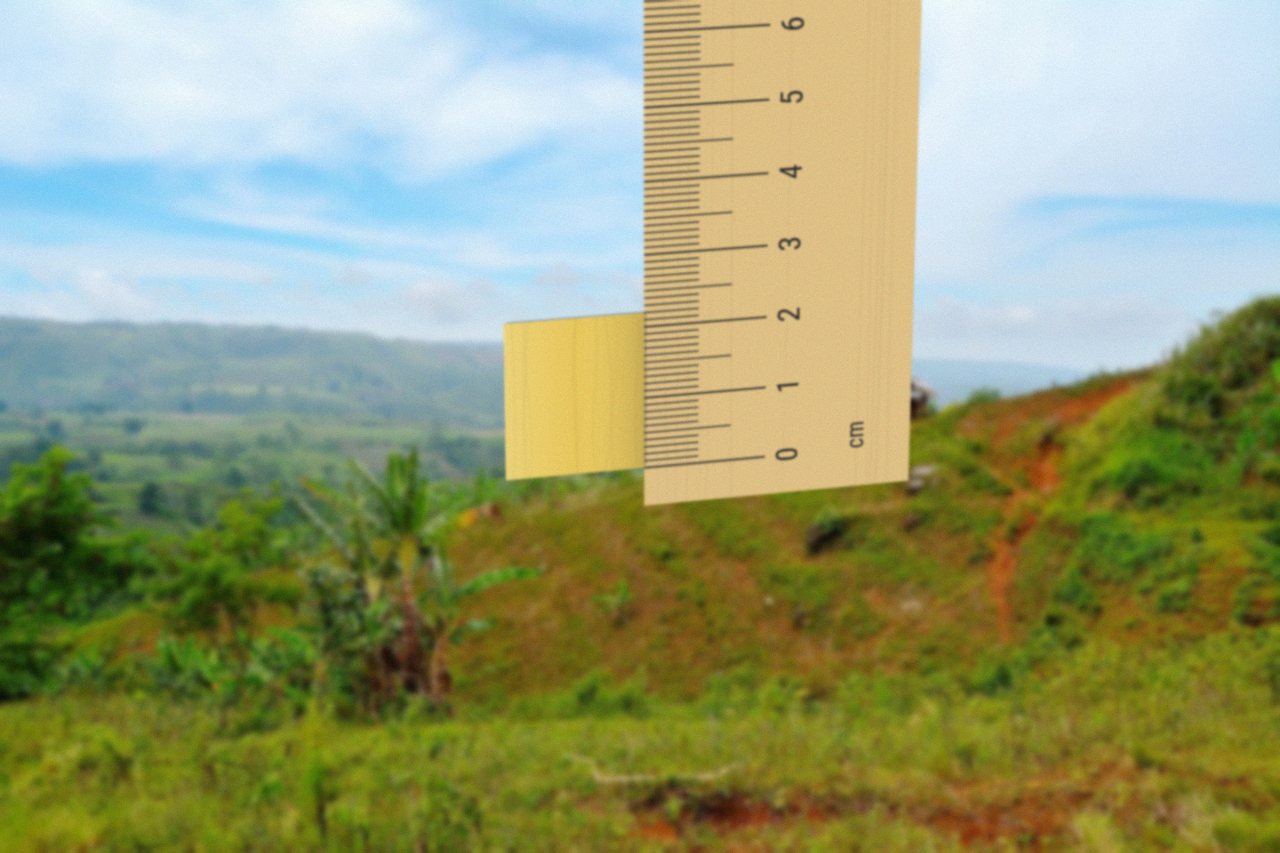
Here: 2.2 cm
